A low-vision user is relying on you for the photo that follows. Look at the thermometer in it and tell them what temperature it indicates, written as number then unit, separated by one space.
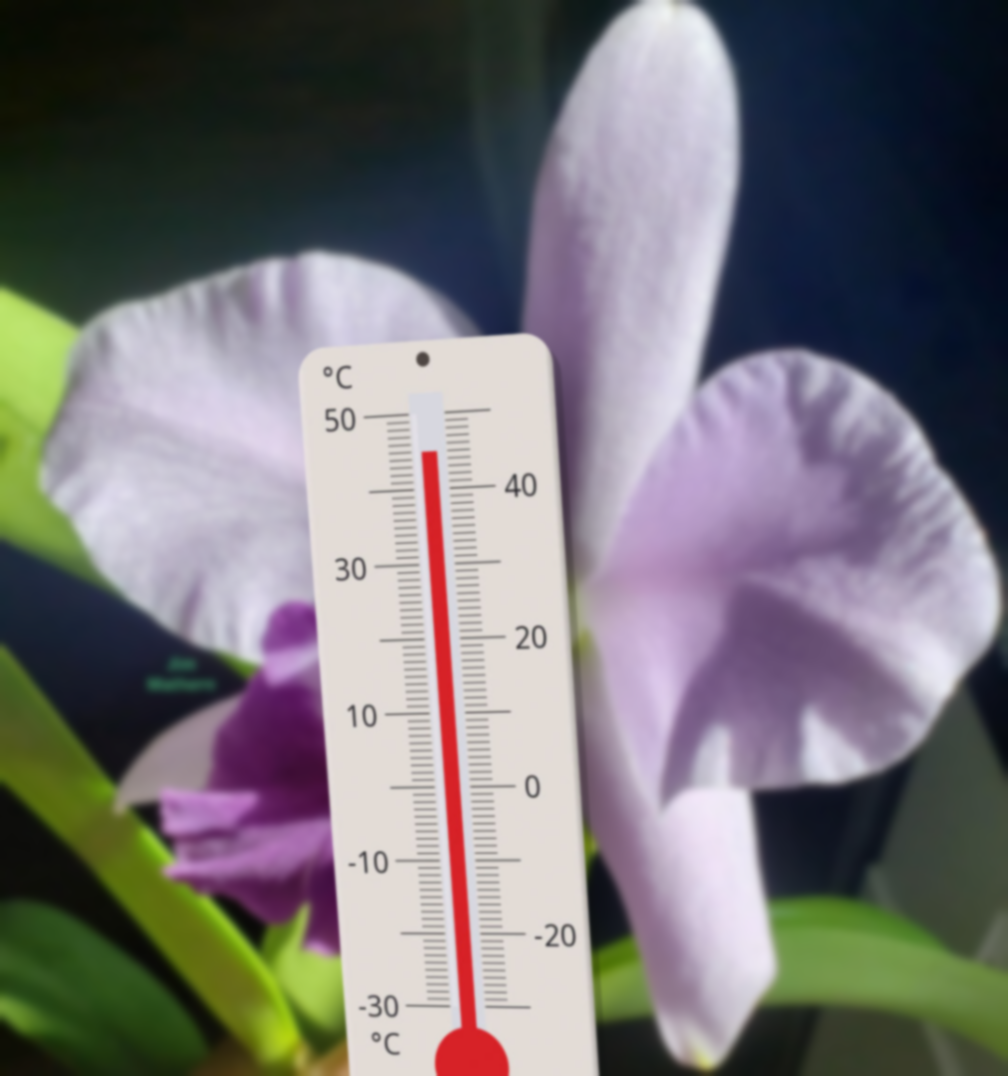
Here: 45 °C
